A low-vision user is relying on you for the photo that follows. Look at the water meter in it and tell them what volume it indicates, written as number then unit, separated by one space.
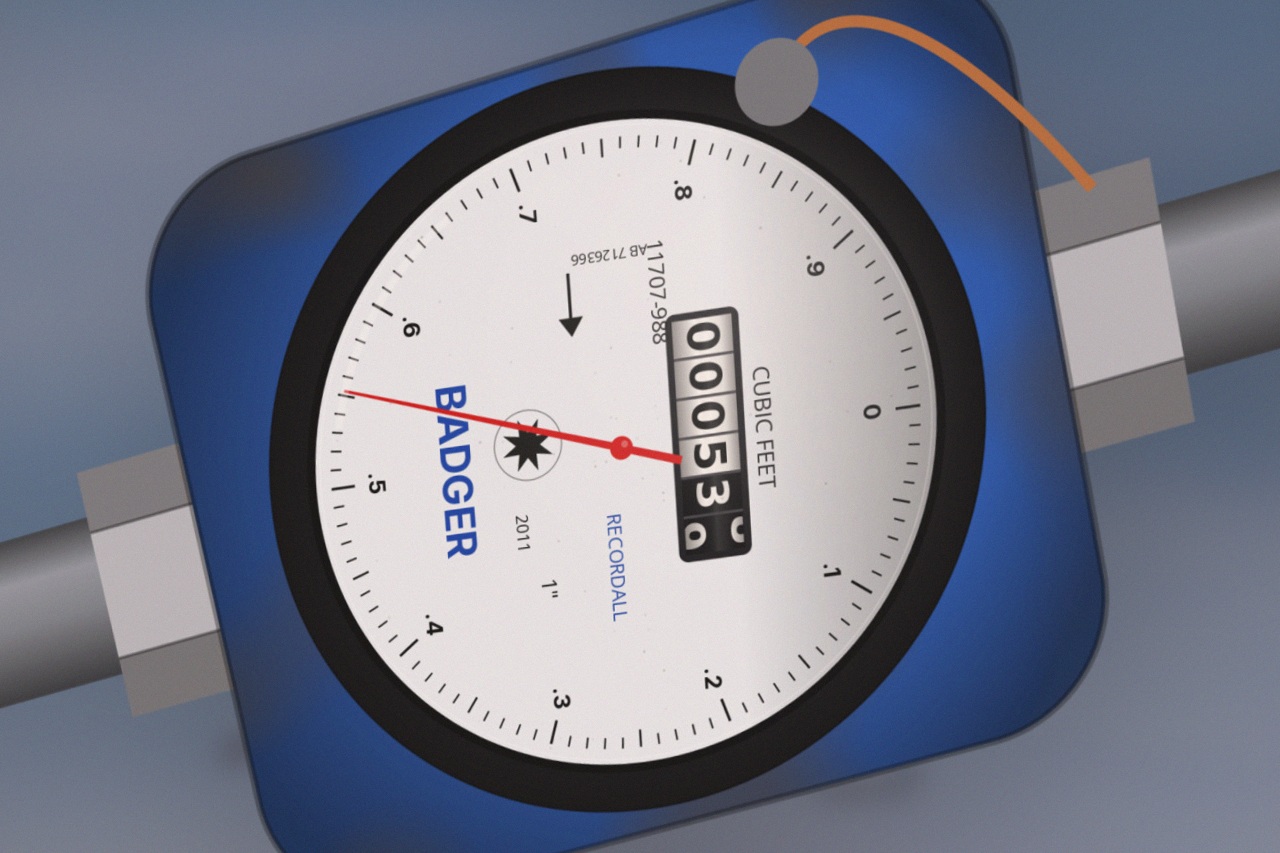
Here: 538.55 ft³
